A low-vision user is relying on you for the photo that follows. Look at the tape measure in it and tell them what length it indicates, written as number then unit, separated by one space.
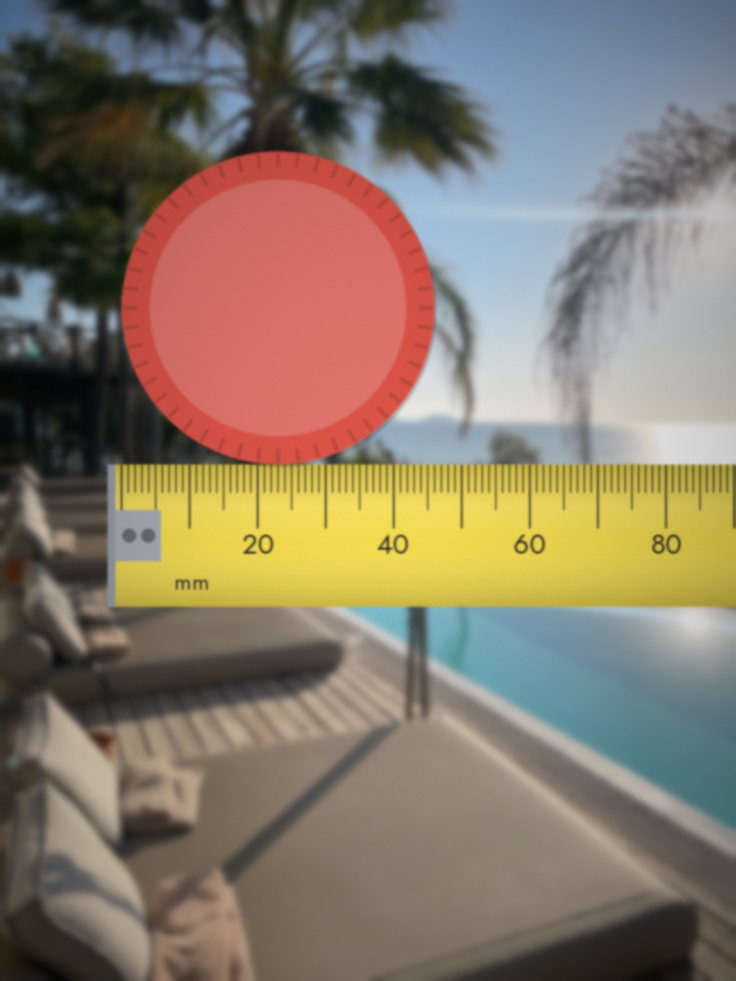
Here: 46 mm
